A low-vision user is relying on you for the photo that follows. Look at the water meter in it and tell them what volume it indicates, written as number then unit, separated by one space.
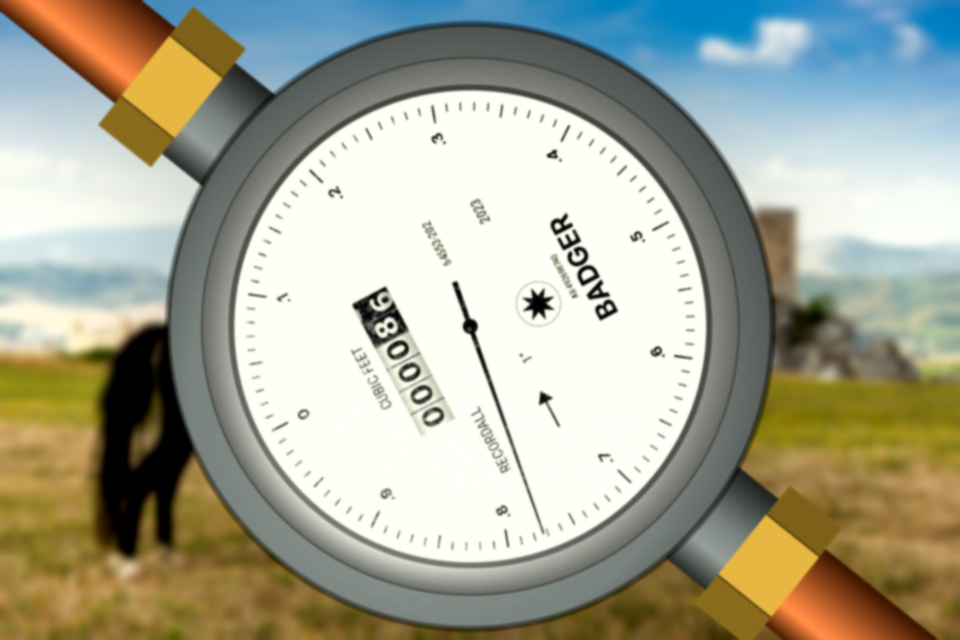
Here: 85.77 ft³
